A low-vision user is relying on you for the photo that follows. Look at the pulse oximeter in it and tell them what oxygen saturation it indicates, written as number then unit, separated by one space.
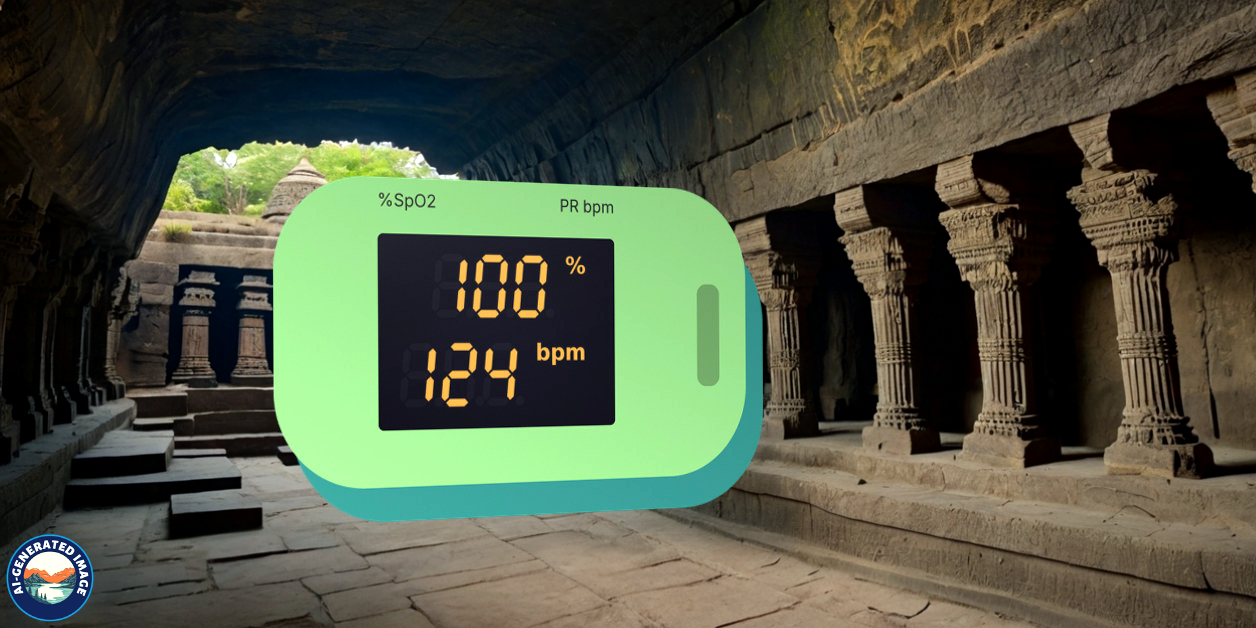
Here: 100 %
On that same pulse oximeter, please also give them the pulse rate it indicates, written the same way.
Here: 124 bpm
